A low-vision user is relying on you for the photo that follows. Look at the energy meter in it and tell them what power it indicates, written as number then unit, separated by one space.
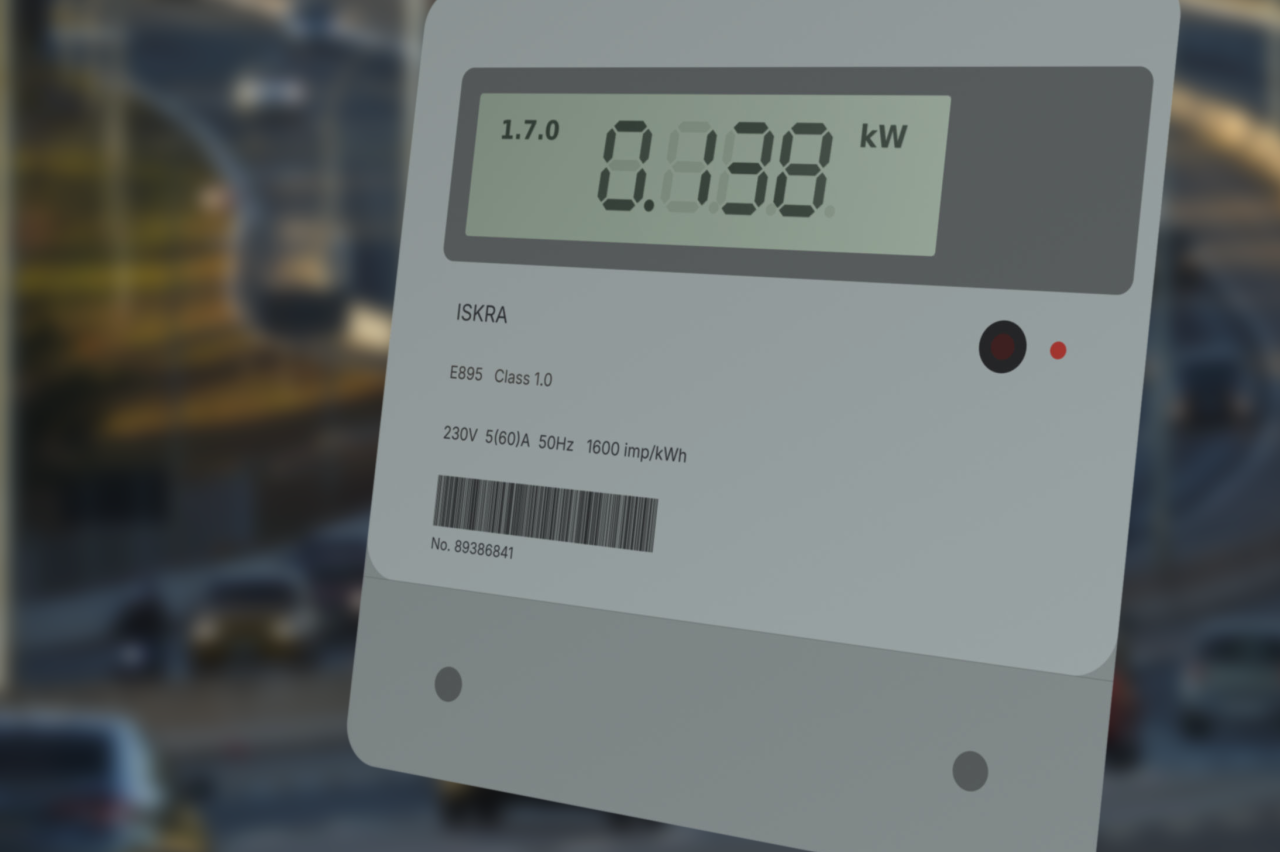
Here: 0.138 kW
